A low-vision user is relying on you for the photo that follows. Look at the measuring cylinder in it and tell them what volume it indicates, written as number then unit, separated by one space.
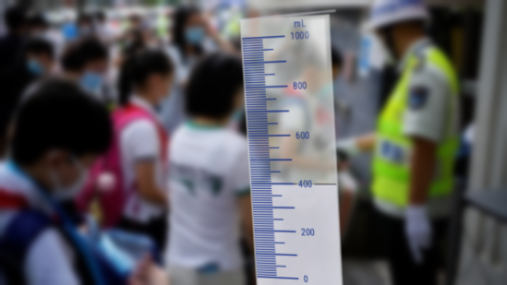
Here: 400 mL
